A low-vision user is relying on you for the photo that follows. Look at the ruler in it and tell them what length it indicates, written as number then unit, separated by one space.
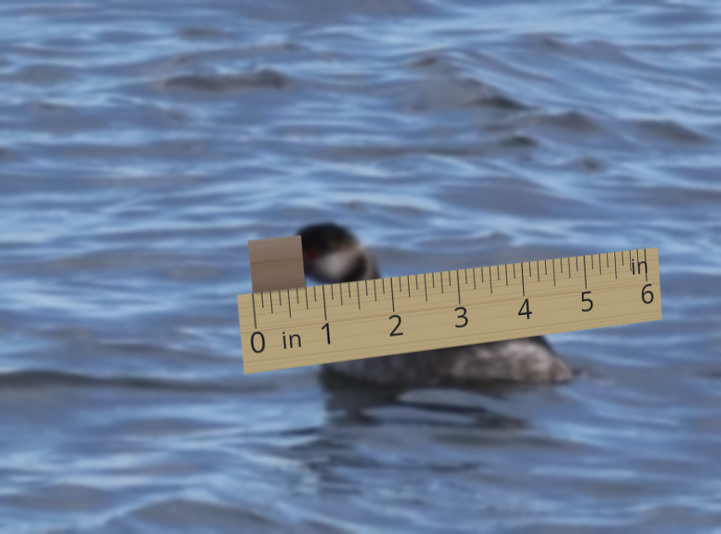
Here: 0.75 in
